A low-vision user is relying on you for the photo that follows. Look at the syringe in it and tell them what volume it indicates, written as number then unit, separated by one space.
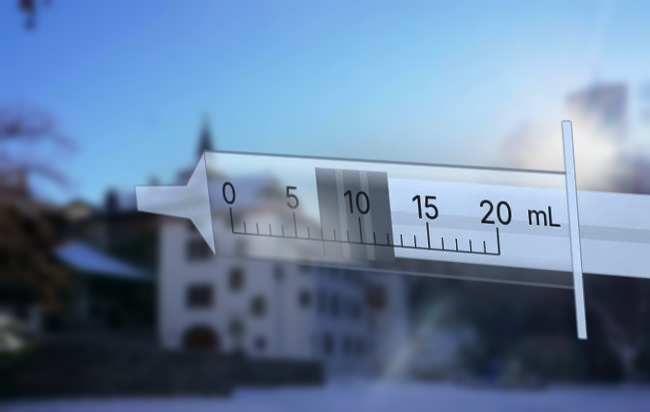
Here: 7 mL
